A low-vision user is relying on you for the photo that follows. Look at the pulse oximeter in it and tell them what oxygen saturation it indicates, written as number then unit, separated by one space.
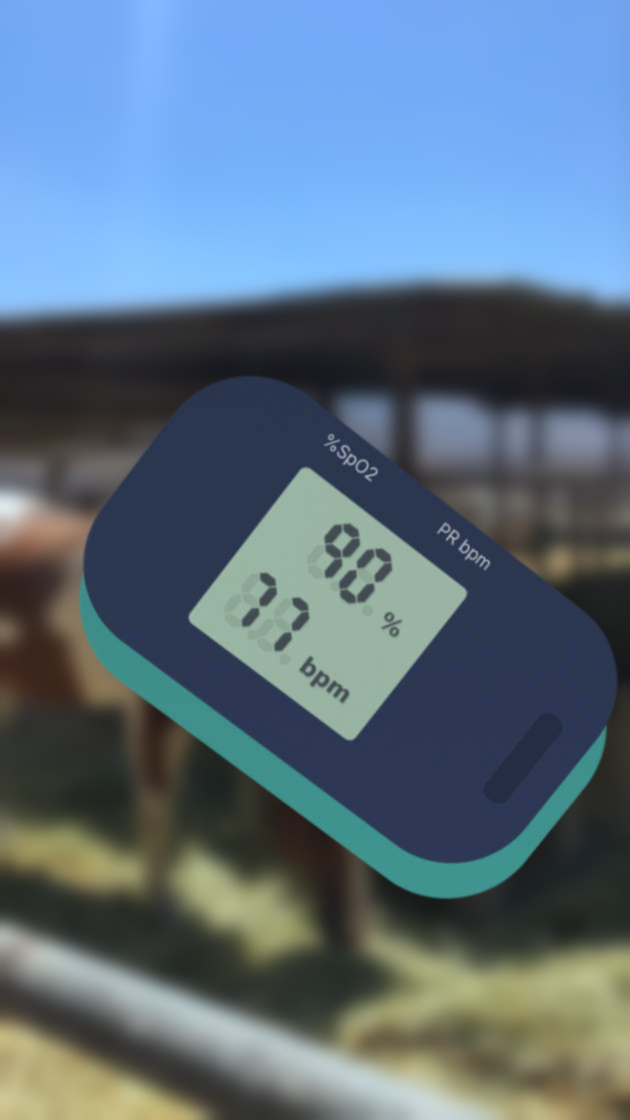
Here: 90 %
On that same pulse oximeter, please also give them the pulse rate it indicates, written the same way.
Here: 77 bpm
